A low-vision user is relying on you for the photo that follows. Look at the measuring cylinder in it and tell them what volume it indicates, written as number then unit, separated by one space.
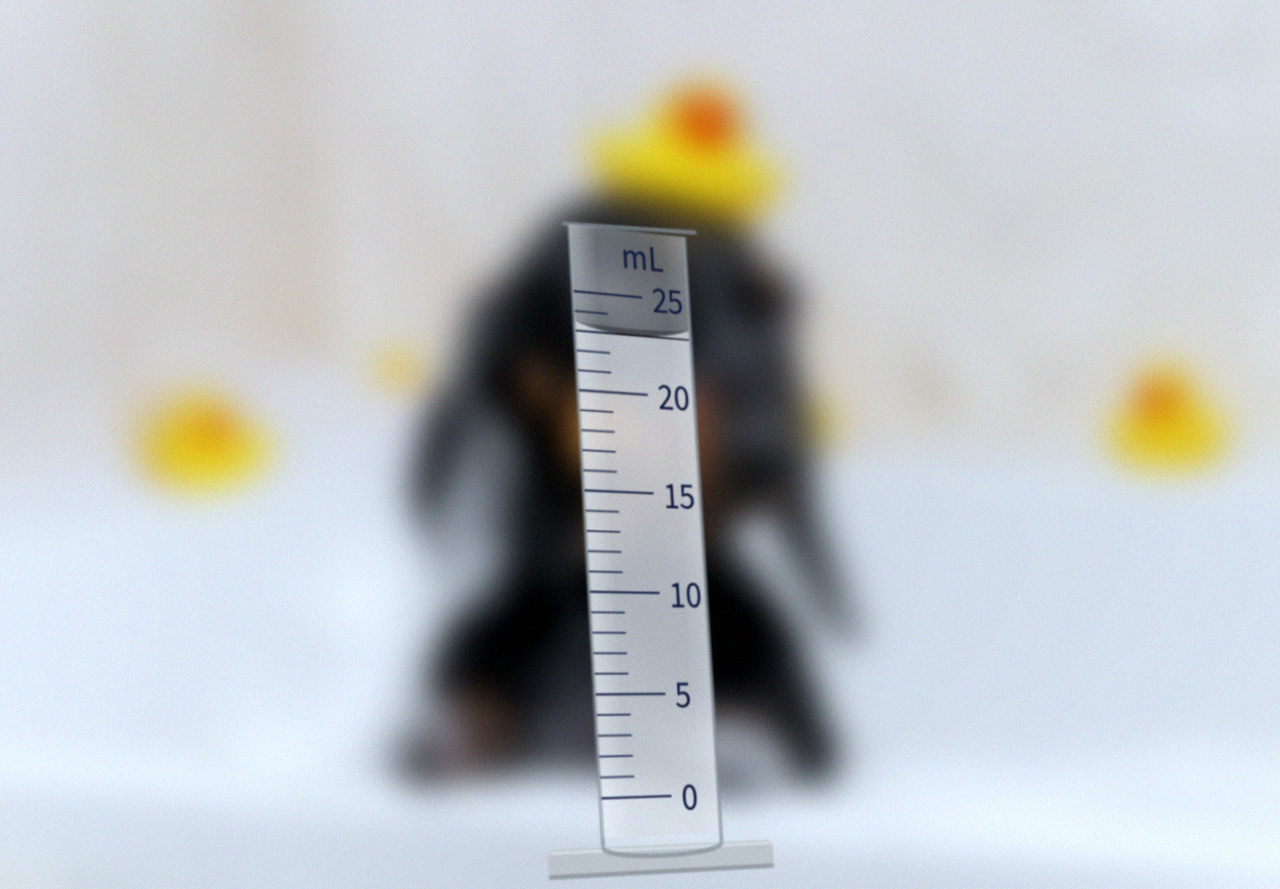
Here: 23 mL
